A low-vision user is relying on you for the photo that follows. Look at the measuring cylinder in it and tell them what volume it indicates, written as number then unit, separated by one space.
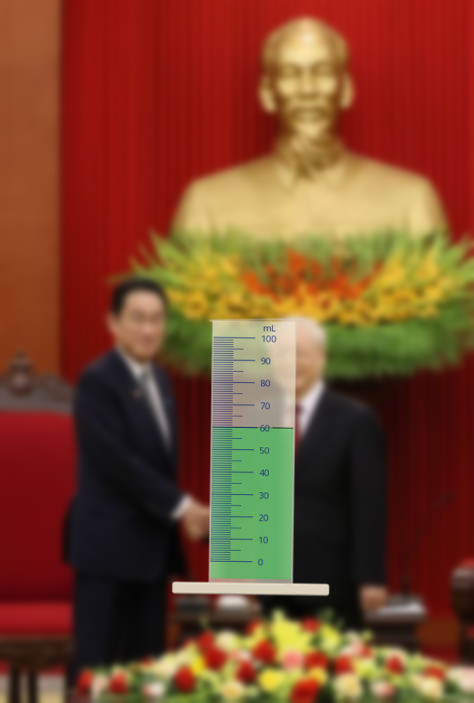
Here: 60 mL
